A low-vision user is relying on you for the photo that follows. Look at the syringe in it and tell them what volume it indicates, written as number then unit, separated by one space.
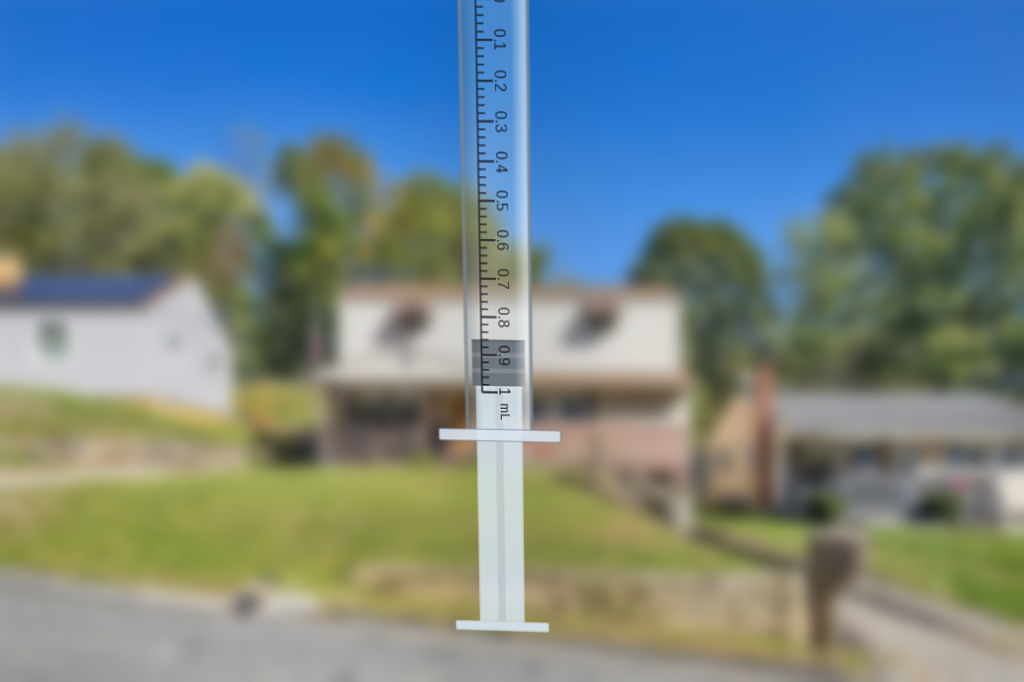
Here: 0.86 mL
